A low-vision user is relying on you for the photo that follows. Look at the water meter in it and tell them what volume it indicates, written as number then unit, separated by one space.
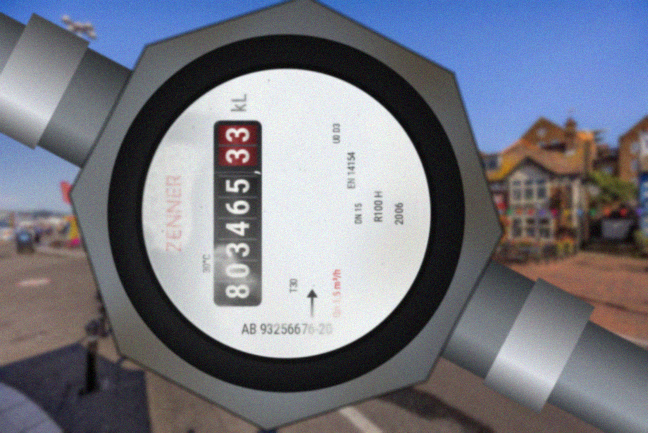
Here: 803465.33 kL
